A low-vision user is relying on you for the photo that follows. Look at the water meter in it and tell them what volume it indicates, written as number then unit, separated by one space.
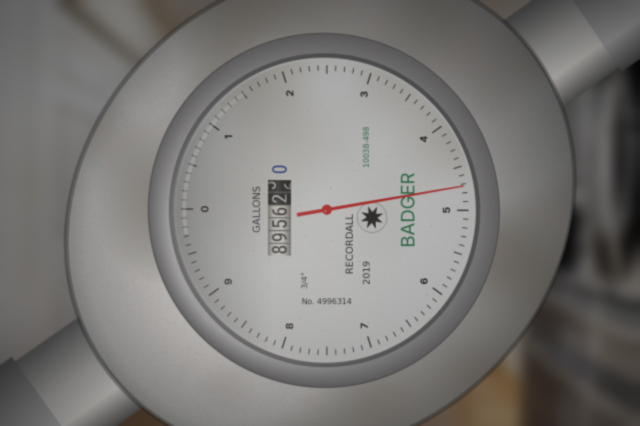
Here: 8956254.7 gal
